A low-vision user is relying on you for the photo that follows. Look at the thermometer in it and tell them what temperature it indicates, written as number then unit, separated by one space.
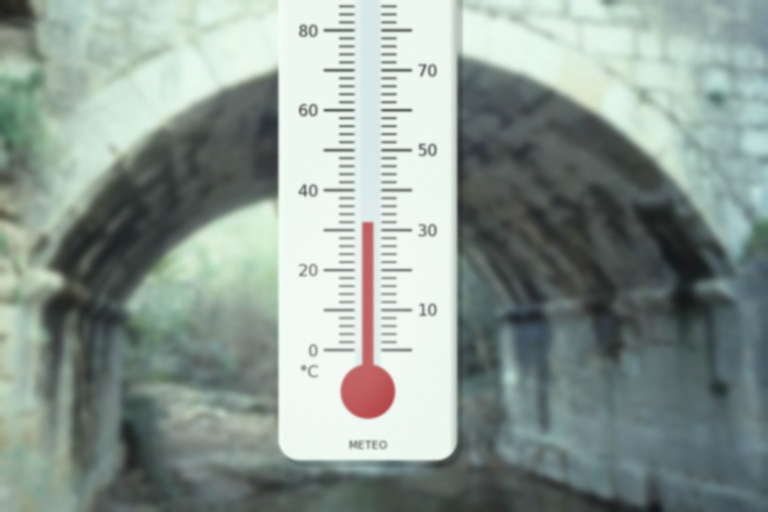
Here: 32 °C
